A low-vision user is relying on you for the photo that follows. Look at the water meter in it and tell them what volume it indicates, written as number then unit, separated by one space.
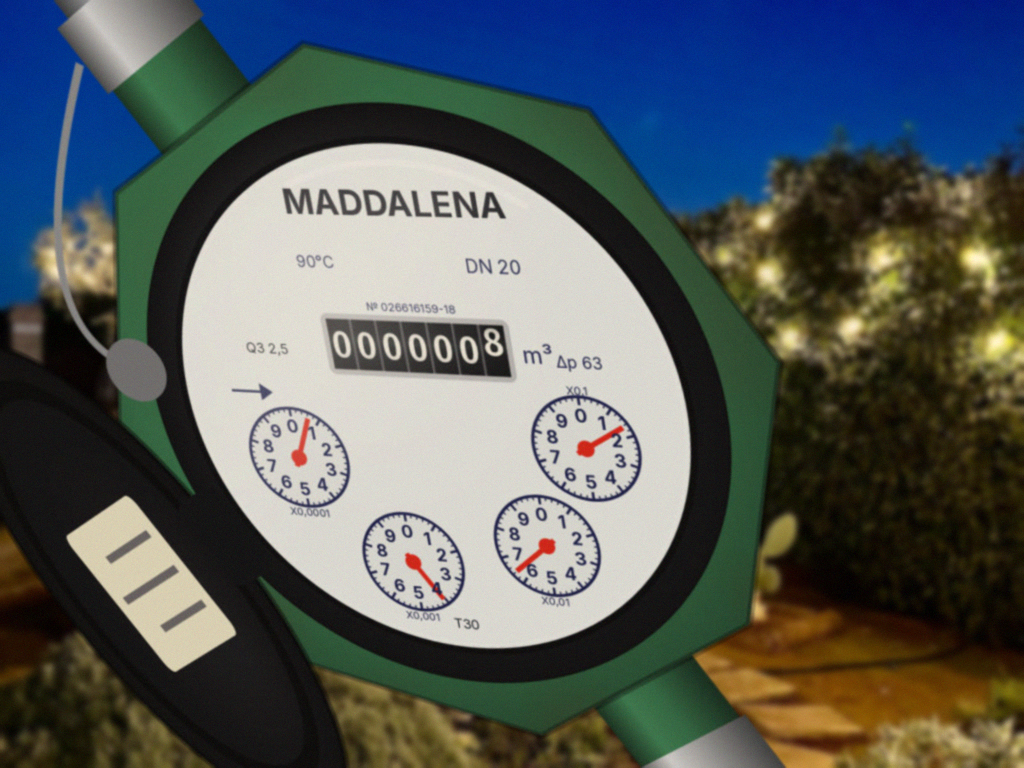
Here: 8.1640 m³
